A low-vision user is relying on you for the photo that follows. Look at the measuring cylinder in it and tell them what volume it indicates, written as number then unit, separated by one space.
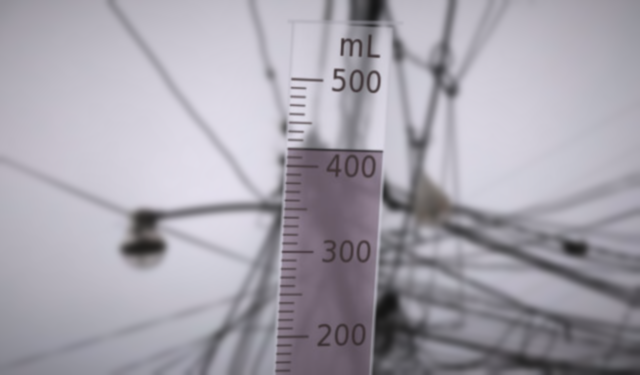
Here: 420 mL
